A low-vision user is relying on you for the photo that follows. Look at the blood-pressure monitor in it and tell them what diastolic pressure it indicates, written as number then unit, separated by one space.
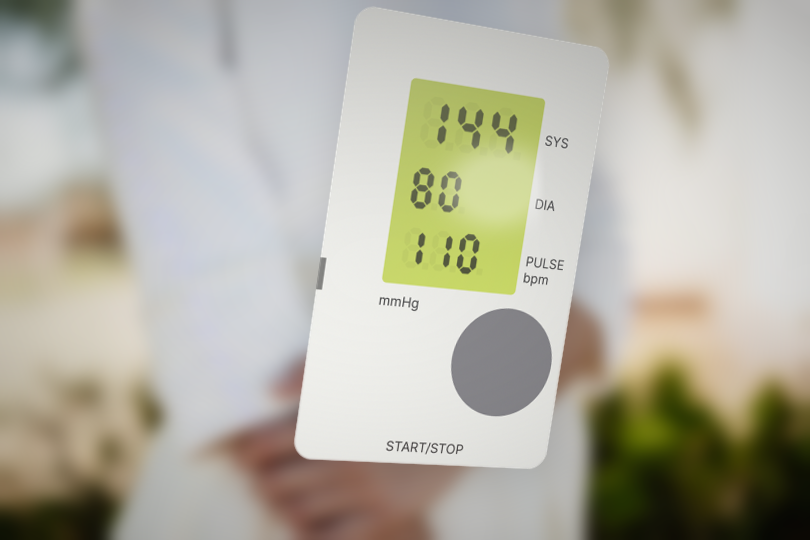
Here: 80 mmHg
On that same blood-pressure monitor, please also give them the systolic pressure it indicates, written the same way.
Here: 144 mmHg
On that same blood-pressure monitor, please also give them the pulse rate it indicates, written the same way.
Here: 110 bpm
